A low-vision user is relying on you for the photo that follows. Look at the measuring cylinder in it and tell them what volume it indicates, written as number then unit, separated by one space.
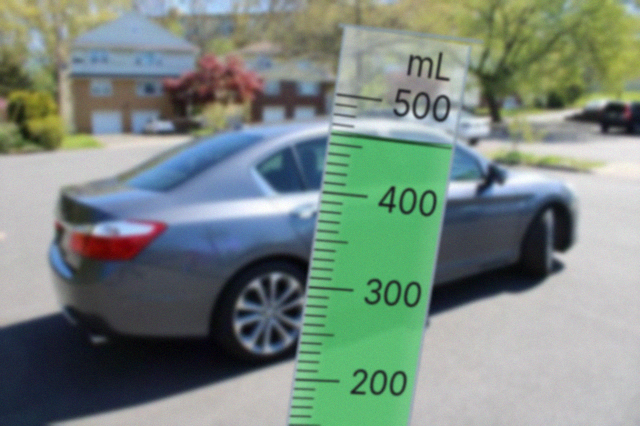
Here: 460 mL
